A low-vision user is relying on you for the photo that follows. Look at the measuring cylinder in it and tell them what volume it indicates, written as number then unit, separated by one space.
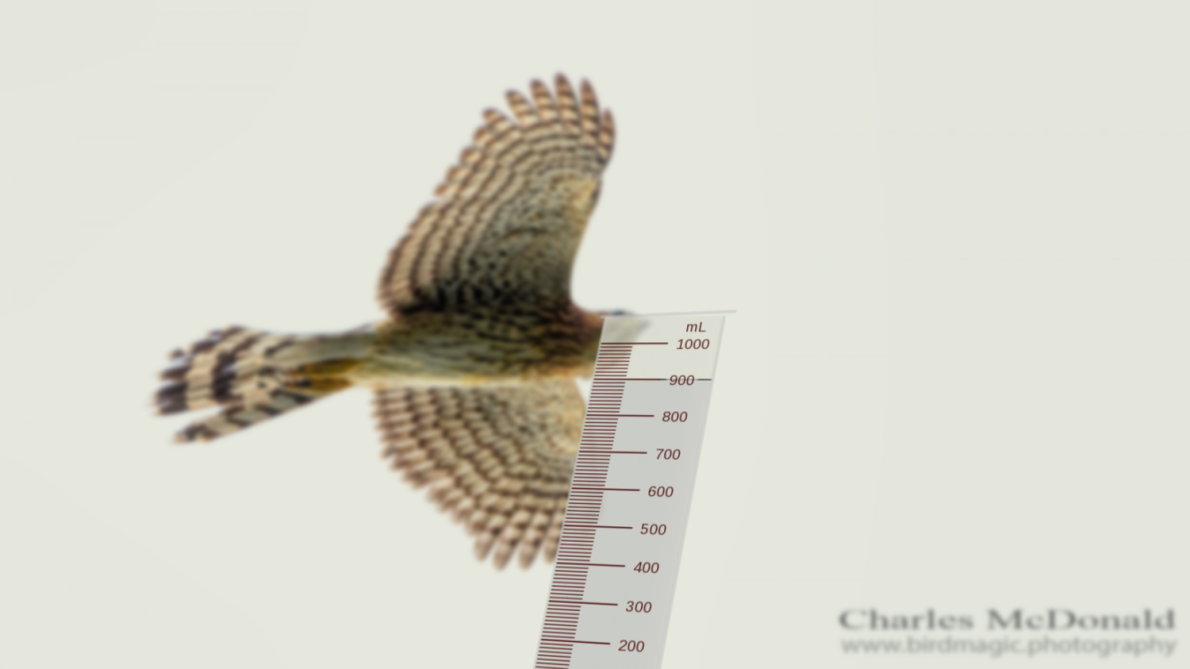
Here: 900 mL
